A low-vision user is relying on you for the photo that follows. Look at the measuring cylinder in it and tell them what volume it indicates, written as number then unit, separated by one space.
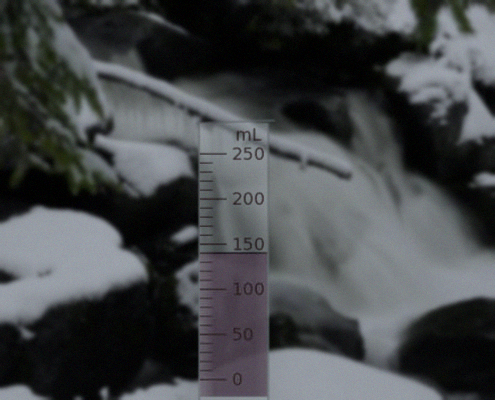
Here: 140 mL
